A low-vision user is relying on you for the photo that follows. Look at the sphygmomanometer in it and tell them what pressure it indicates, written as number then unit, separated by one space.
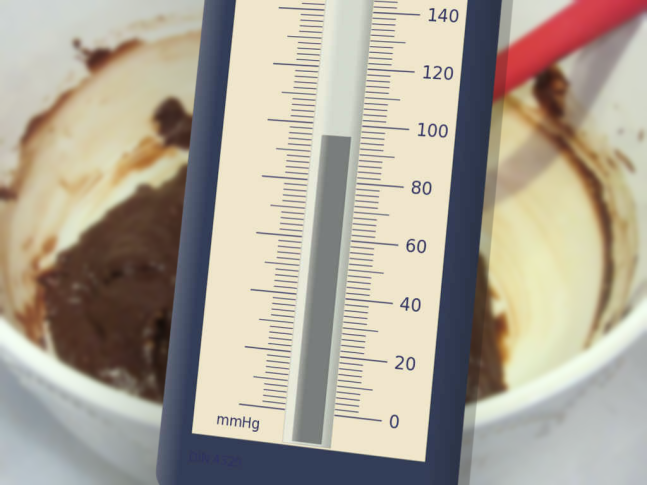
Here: 96 mmHg
